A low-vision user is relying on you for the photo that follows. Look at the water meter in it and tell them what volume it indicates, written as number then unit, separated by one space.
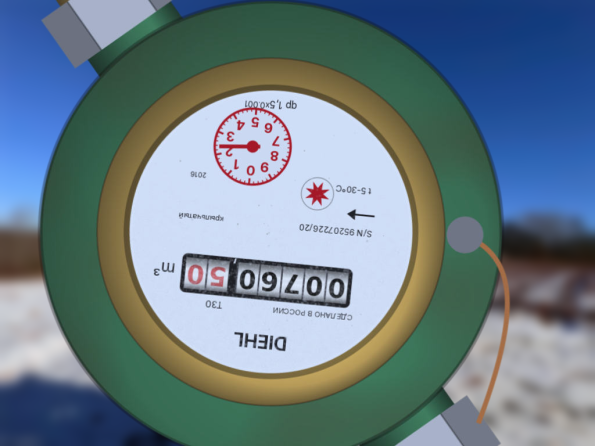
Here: 760.502 m³
